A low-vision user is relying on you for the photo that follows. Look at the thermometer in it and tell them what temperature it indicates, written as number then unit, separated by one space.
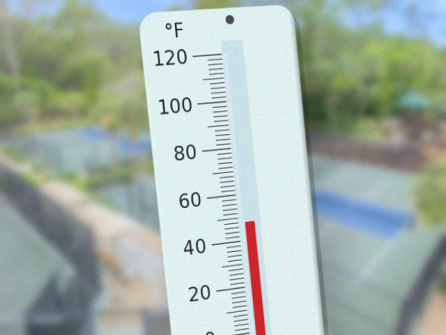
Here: 48 °F
